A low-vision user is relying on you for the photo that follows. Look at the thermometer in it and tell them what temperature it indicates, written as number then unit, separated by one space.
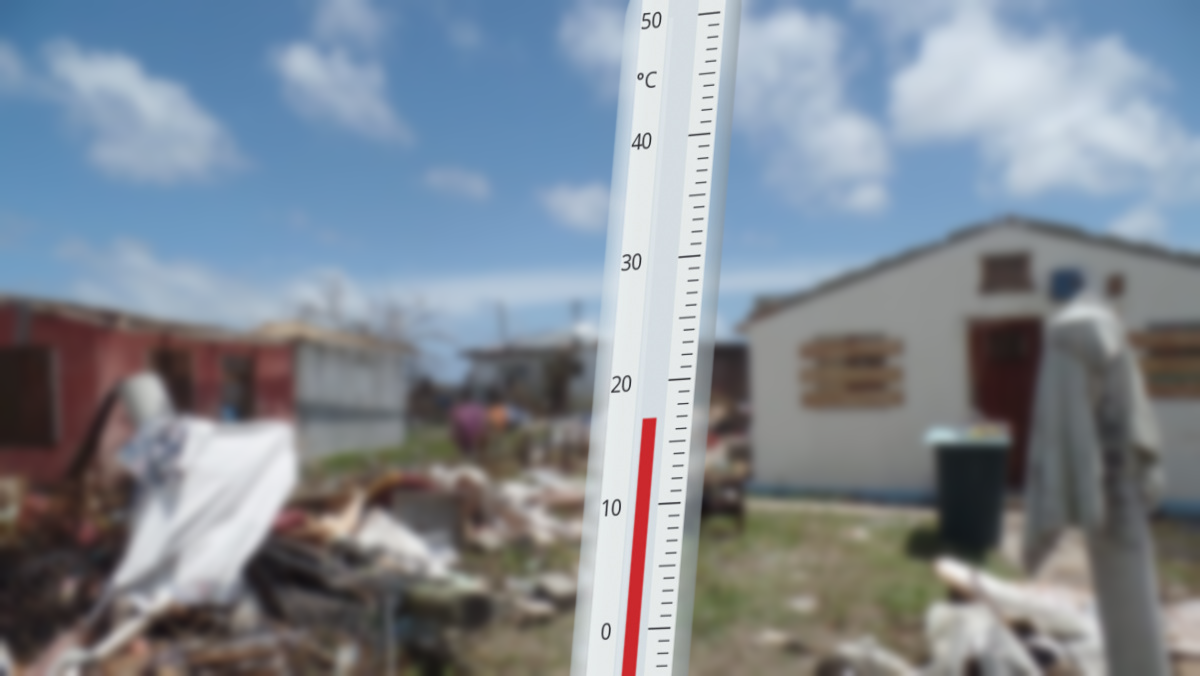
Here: 17 °C
